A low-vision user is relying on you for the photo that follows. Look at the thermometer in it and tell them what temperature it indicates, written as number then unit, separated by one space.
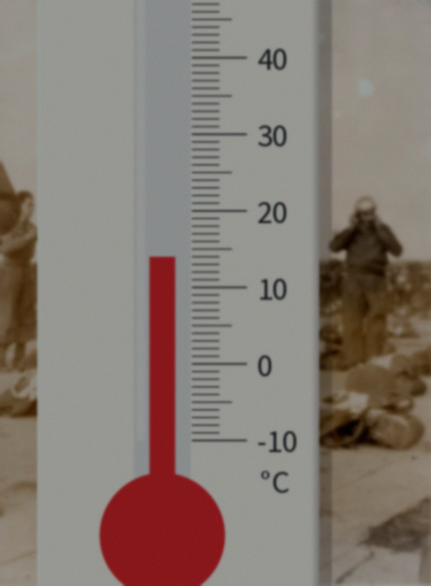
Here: 14 °C
